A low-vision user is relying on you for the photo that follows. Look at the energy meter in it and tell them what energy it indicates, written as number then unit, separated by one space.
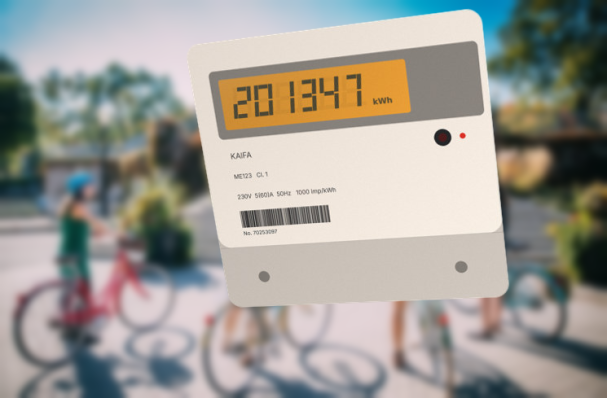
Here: 201347 kWh
